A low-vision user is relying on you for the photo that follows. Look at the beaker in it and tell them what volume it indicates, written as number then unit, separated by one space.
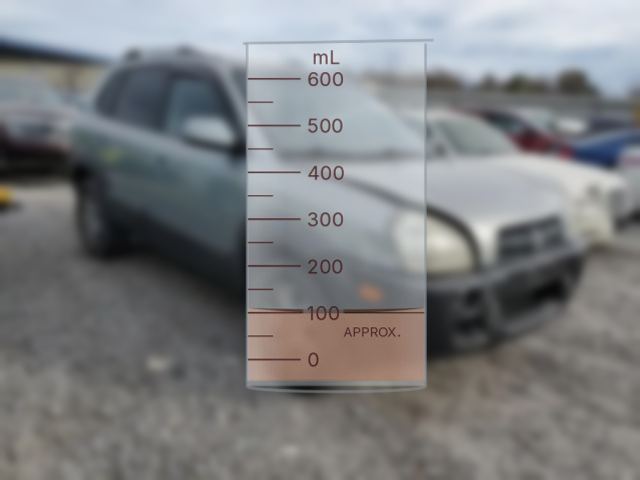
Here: 100 mL
